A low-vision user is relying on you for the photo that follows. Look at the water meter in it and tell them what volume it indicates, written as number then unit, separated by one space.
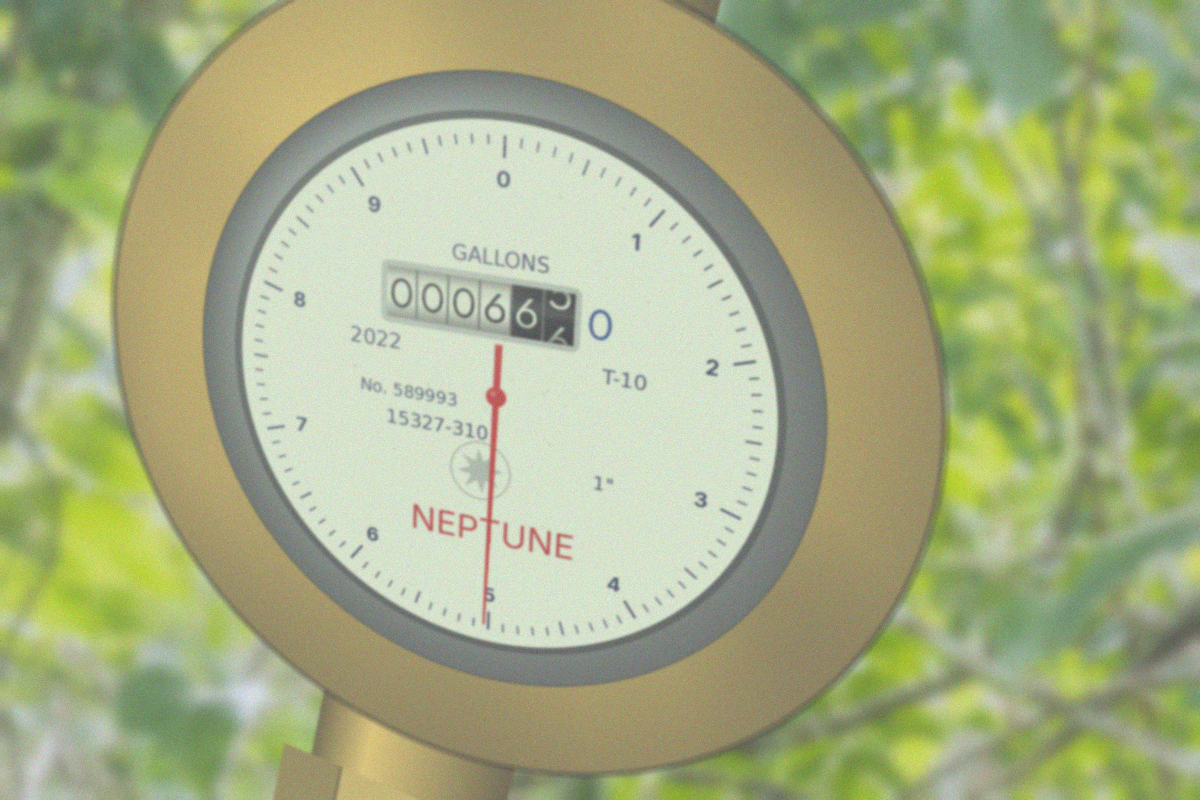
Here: 6655.0 gal
